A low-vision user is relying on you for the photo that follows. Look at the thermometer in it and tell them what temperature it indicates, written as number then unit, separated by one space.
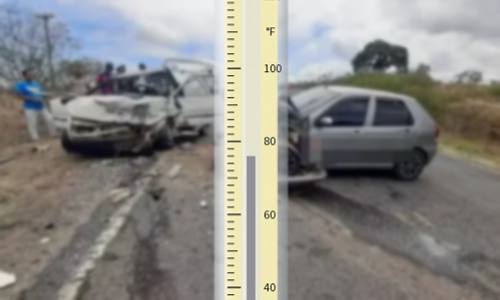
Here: 76 °F
